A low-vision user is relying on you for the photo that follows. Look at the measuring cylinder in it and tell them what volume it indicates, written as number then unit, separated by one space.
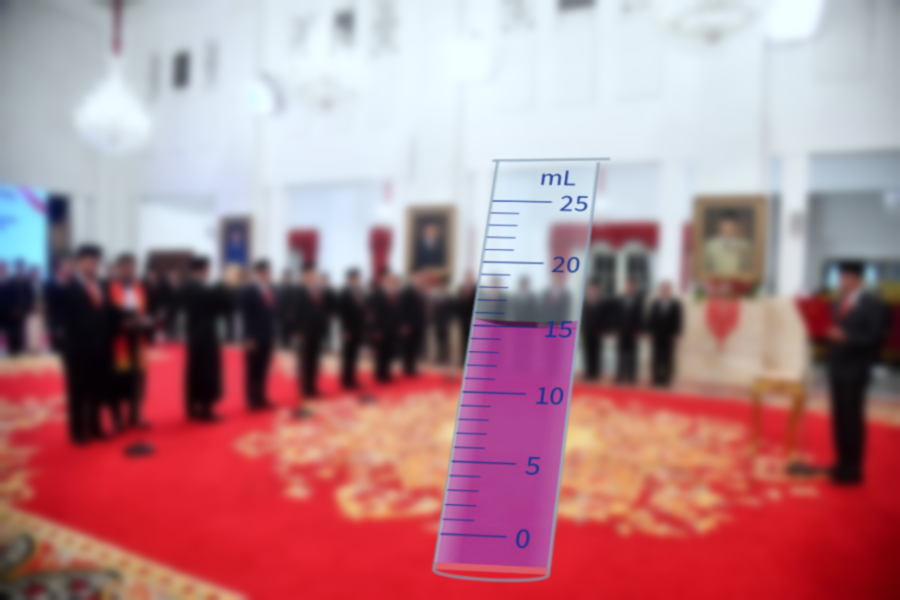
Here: 15 mL
